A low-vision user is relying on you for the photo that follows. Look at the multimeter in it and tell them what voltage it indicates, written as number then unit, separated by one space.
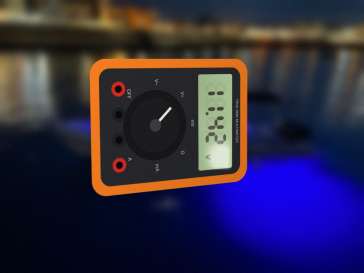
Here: 11.42 V
